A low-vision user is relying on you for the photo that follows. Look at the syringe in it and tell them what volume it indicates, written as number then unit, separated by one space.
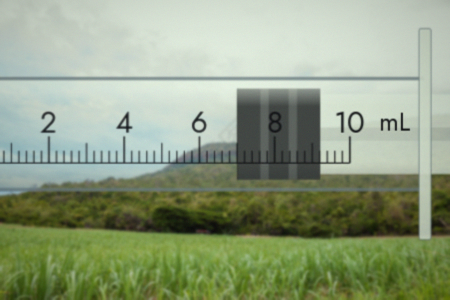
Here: 7 mL
